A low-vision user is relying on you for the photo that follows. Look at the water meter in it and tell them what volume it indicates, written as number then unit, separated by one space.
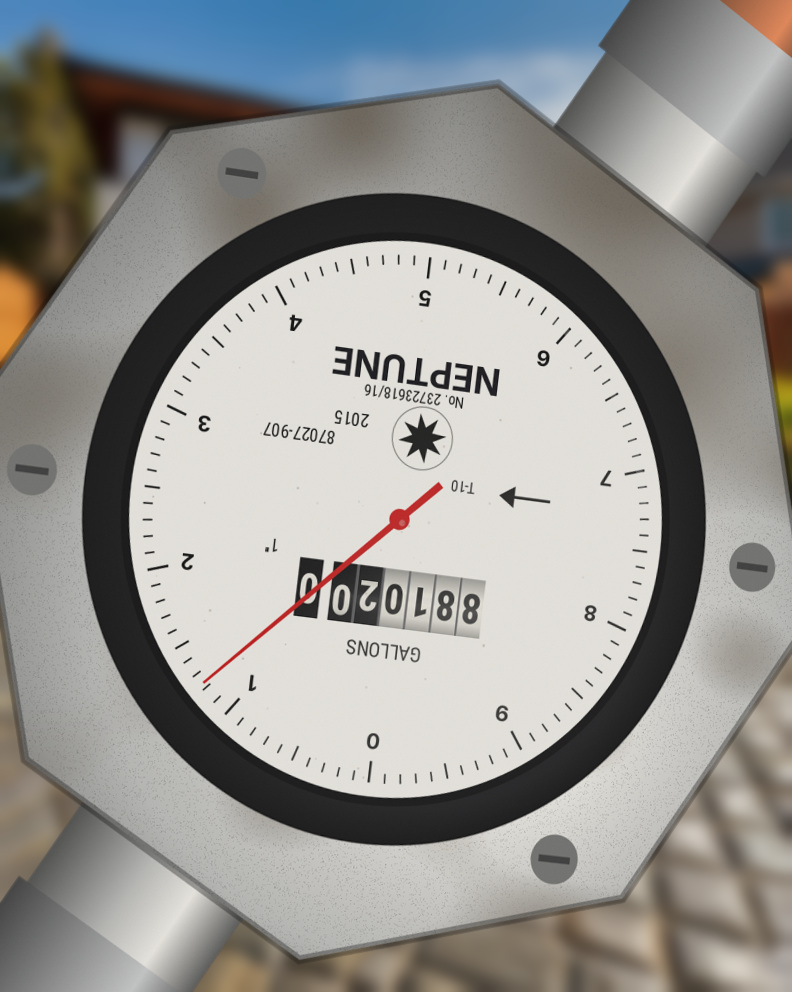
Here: 8810201.2 gal
